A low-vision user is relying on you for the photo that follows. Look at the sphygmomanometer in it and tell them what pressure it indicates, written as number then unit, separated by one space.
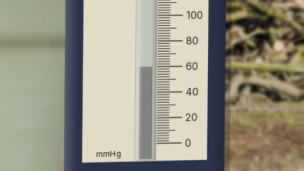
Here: 60 mmHg
